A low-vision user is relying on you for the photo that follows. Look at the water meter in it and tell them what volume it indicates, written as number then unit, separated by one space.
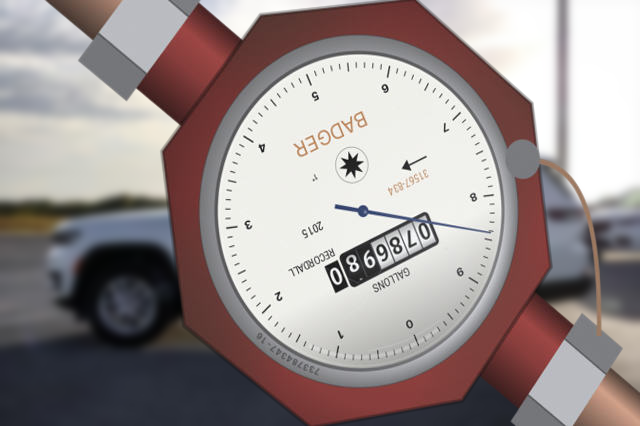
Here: 786978.4 gal
